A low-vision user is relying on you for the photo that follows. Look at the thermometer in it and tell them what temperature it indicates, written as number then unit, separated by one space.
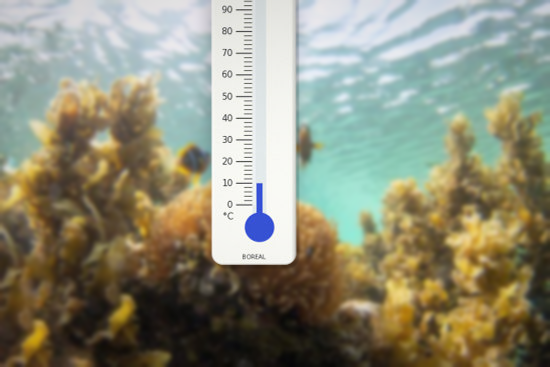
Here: 10 °C
